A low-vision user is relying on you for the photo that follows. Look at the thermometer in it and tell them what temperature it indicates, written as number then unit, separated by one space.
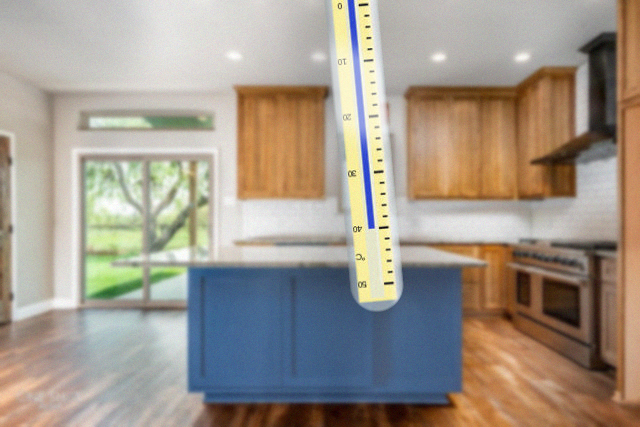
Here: 40 °C
